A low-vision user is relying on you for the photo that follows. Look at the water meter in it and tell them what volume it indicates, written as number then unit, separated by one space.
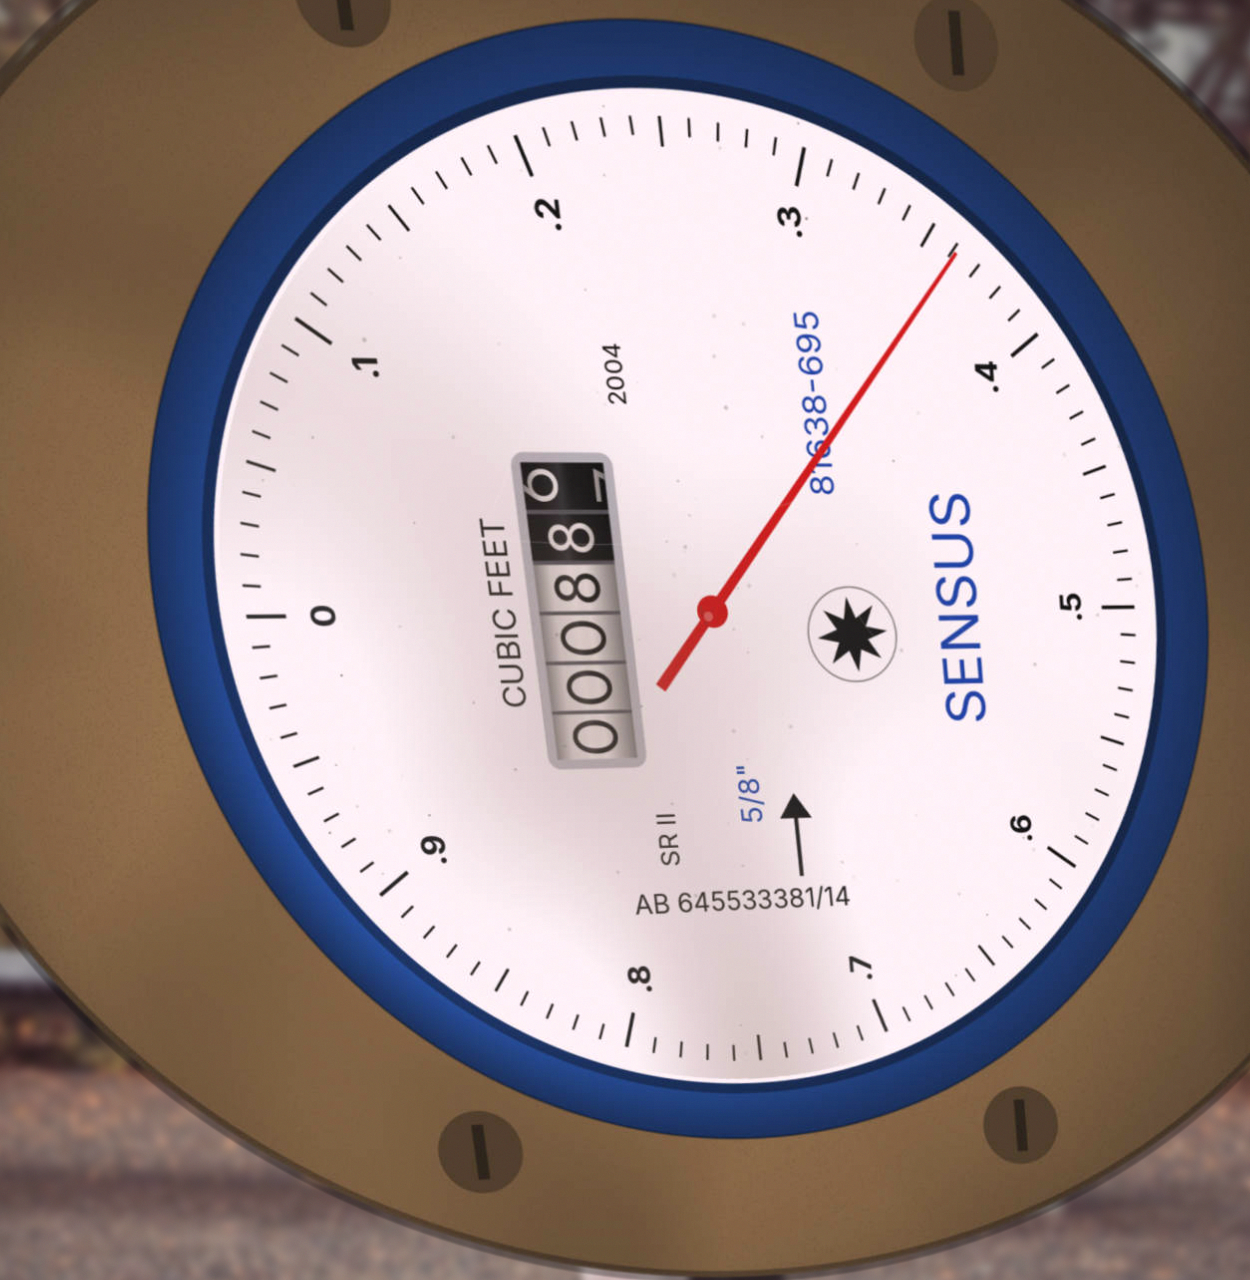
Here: 886.36 ft³
